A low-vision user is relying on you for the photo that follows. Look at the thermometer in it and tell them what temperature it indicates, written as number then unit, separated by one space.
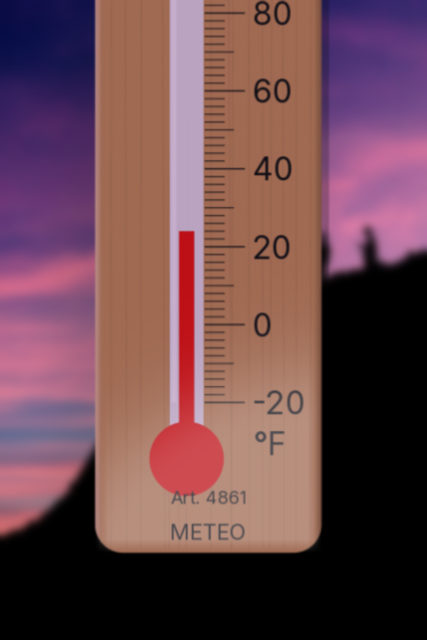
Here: 24 °F
